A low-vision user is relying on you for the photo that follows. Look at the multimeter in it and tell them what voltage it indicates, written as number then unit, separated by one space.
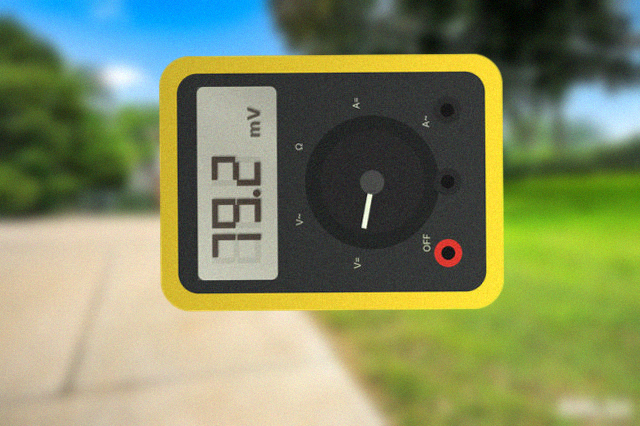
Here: 79.2 mV
